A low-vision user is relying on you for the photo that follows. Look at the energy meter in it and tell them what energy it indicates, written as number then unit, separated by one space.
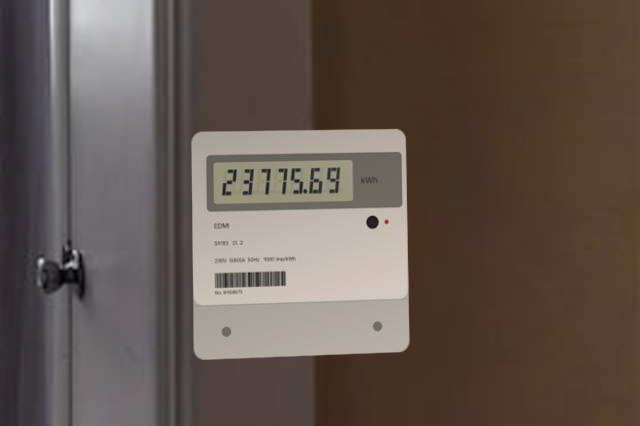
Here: 23775.69 kWh
